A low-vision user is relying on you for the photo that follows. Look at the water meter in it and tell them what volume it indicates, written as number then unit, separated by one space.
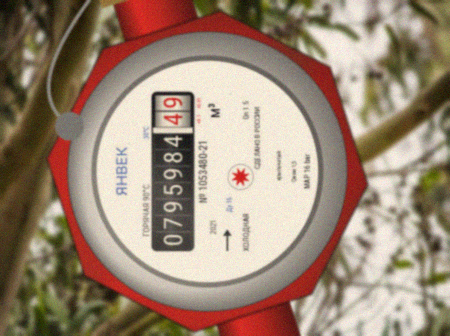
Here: 795984.49 m³
